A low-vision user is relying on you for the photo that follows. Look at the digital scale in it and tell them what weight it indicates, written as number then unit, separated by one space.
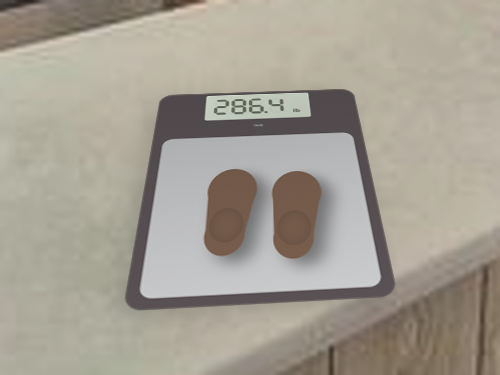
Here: 286.4 lb
